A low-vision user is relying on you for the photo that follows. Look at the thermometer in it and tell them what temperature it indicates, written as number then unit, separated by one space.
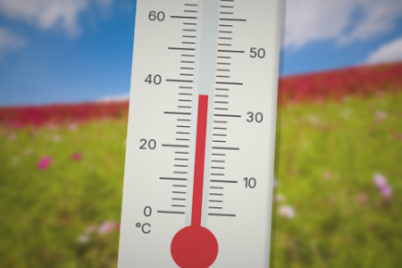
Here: 36 °C
